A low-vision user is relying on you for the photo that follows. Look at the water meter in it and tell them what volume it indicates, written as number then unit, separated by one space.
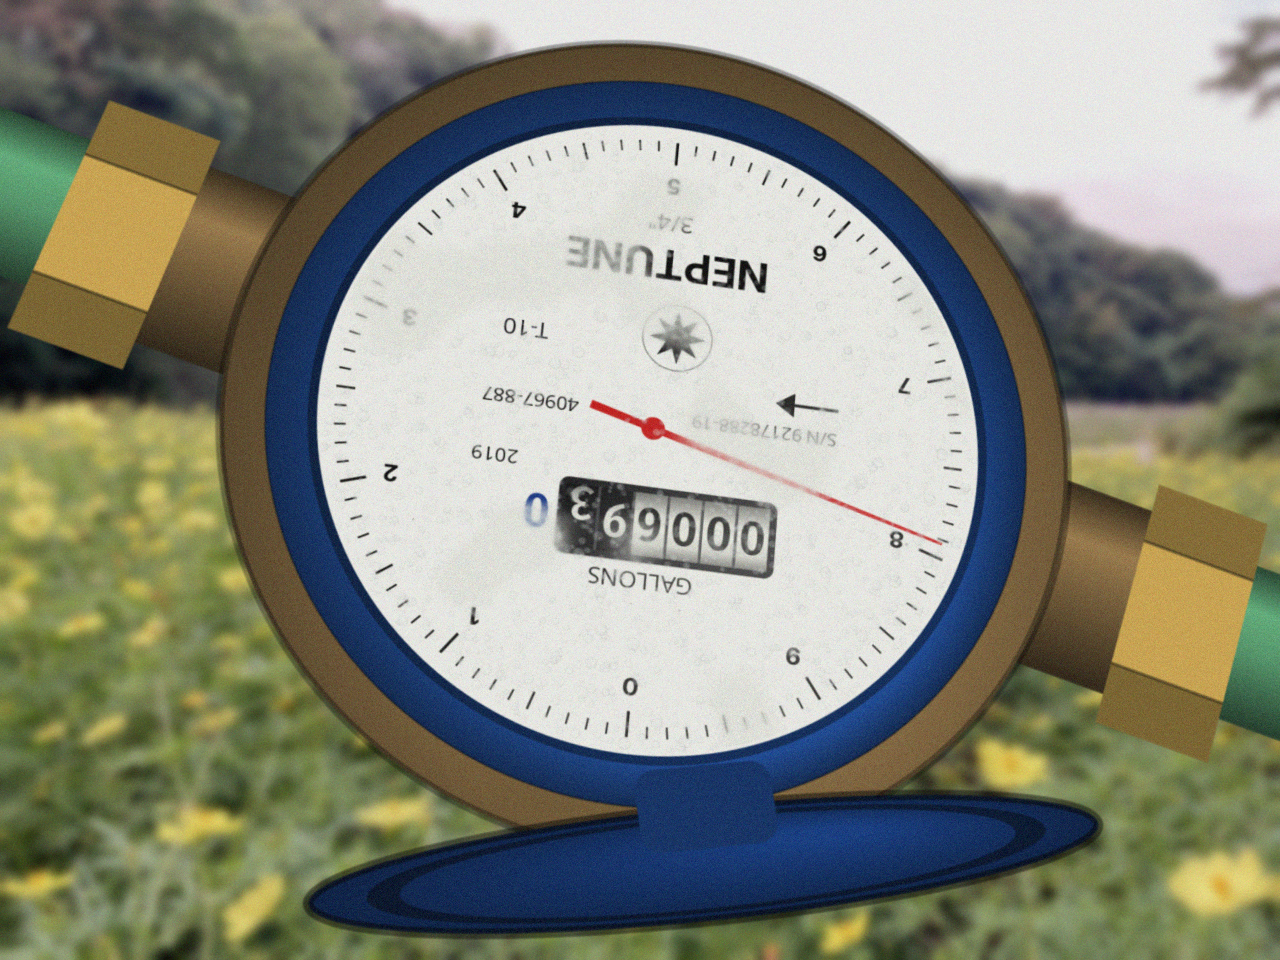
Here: 6927.9 gal
